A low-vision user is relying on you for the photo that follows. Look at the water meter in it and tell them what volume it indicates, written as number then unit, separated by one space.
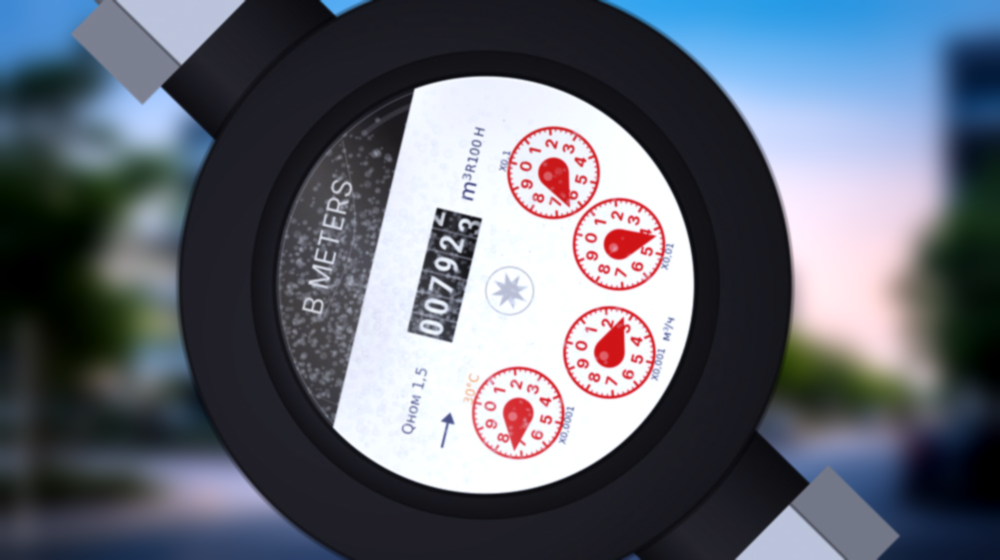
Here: 7922.6427 m³
